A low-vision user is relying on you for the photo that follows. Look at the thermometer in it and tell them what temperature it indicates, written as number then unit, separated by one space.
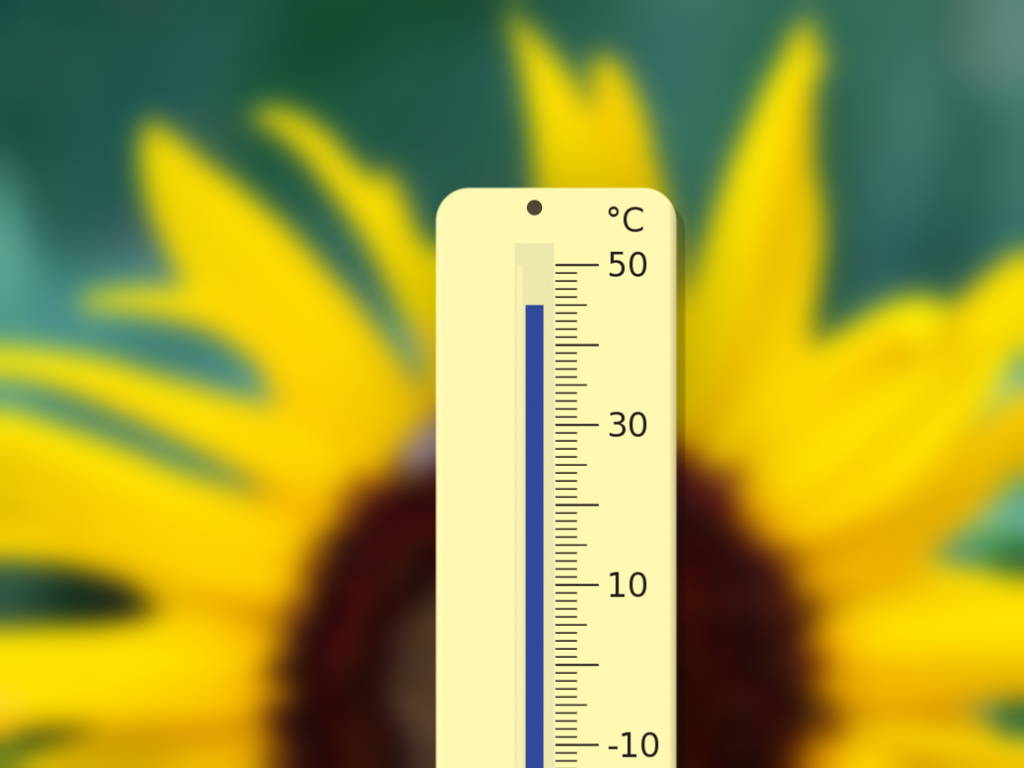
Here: 45 °C
